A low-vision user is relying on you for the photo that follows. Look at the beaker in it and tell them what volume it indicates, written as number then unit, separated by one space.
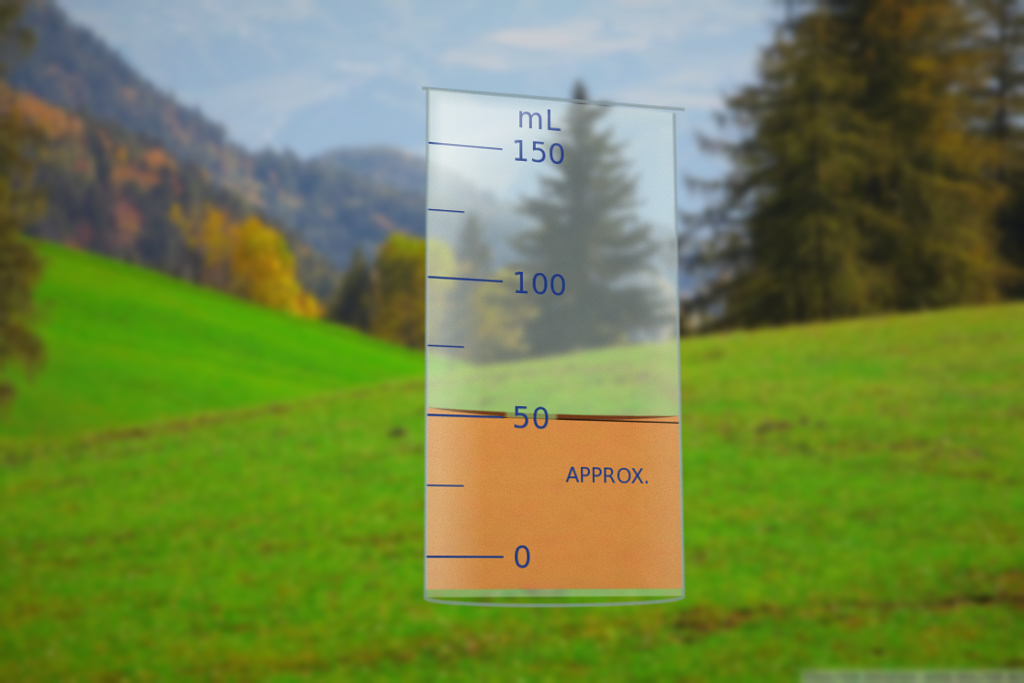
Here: 50 mL
